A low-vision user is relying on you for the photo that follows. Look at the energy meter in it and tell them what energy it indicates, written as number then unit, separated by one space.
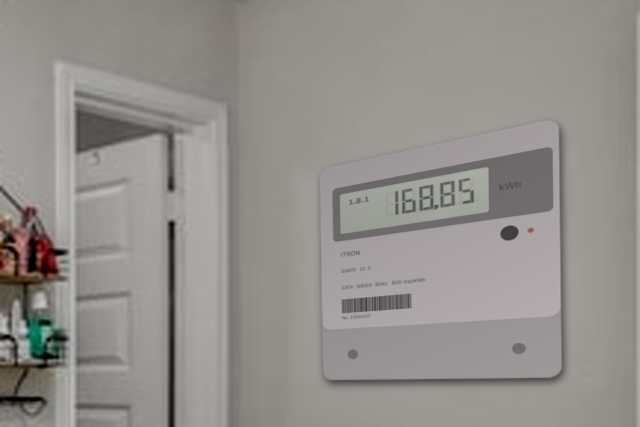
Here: 168.85 kWh
